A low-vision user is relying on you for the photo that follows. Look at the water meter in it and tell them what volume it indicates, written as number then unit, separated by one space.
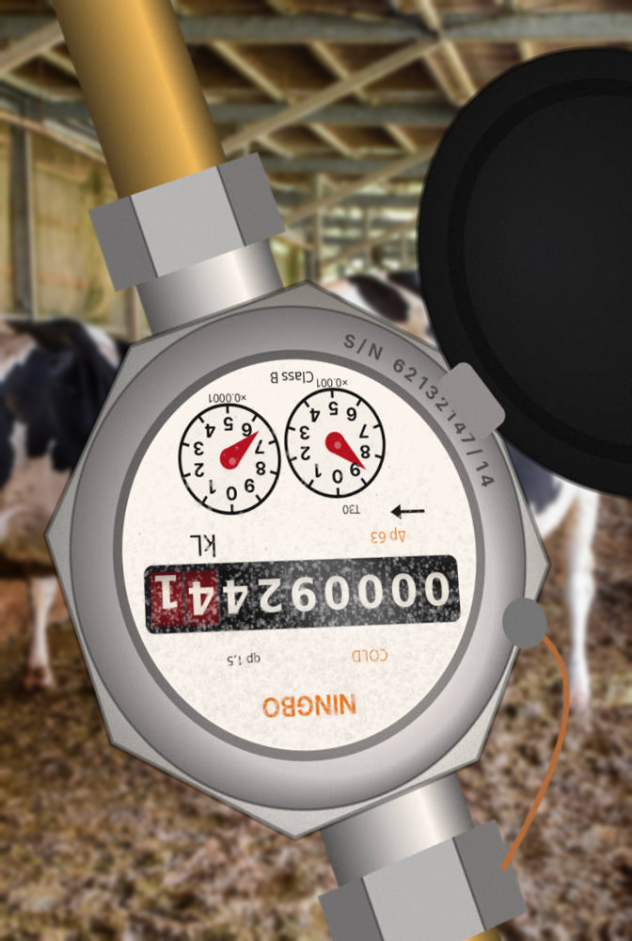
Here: 924.4086 kL
